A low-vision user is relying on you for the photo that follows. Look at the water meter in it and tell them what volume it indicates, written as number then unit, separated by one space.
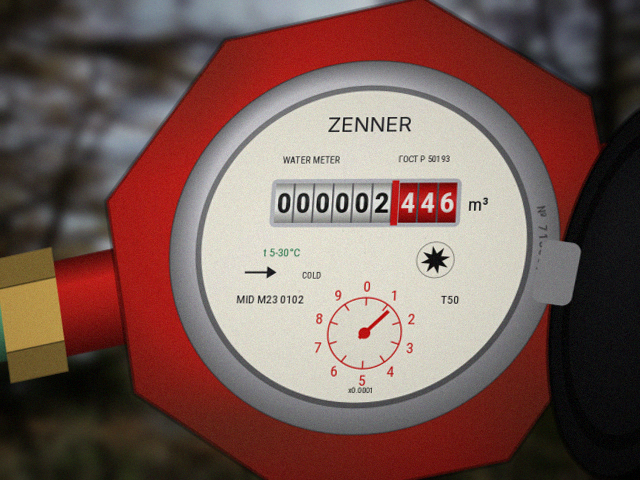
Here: 2.4461 m³
